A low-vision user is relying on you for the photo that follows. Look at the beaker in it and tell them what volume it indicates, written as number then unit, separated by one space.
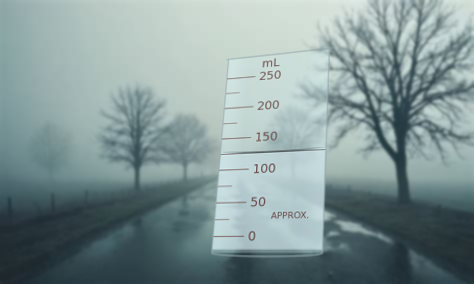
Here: 125 mL
